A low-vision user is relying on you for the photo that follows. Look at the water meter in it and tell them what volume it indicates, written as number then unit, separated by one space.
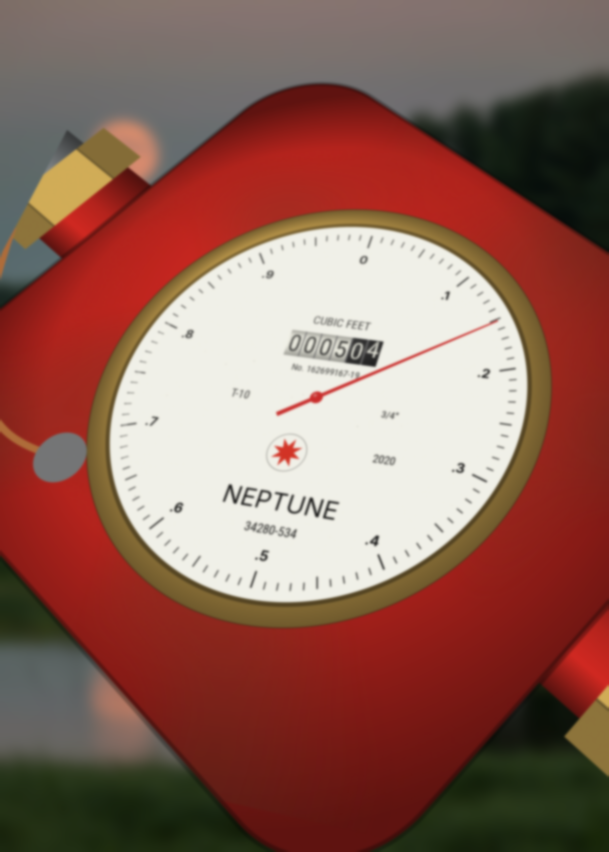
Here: 504.15 ft³
